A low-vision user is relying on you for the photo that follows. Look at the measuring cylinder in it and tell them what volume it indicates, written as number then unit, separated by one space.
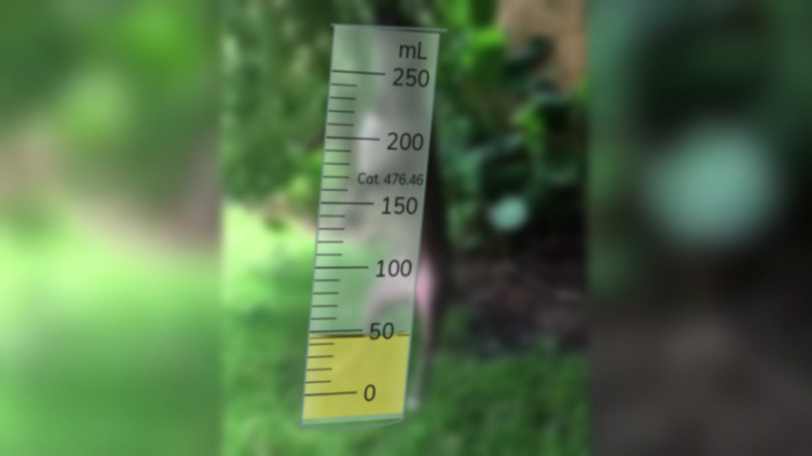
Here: 45 mL
